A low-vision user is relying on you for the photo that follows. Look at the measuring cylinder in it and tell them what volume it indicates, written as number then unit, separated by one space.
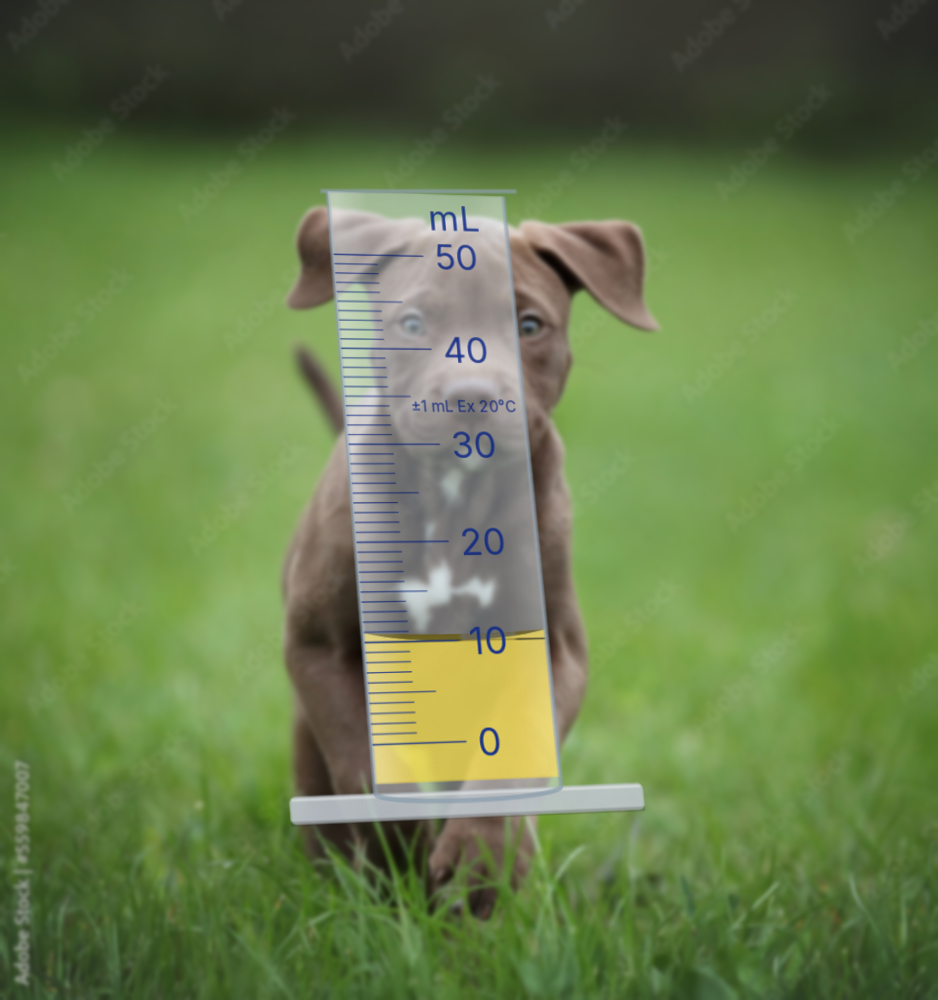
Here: 10 mL
